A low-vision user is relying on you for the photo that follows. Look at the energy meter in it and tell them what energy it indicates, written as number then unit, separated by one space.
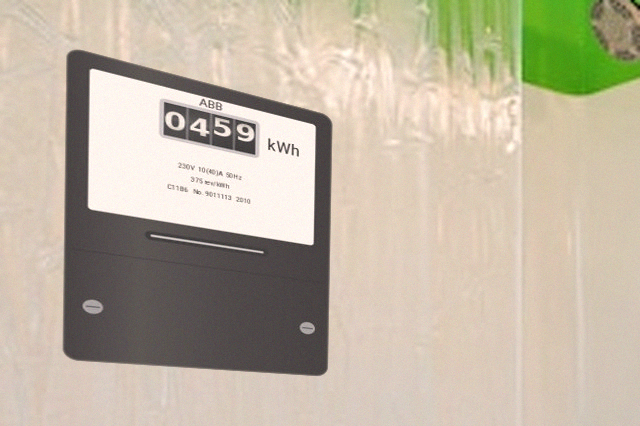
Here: 459 kWh
